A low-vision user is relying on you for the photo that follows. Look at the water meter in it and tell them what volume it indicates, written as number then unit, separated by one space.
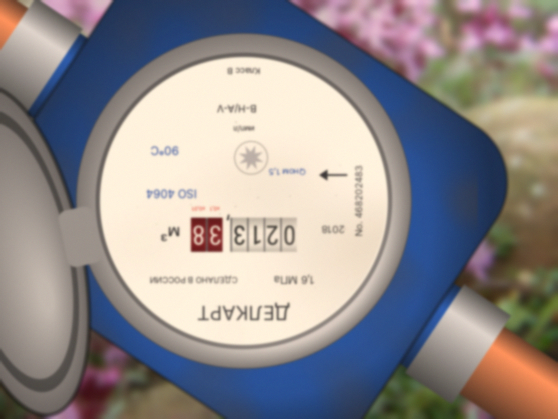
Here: 213.38 m³
